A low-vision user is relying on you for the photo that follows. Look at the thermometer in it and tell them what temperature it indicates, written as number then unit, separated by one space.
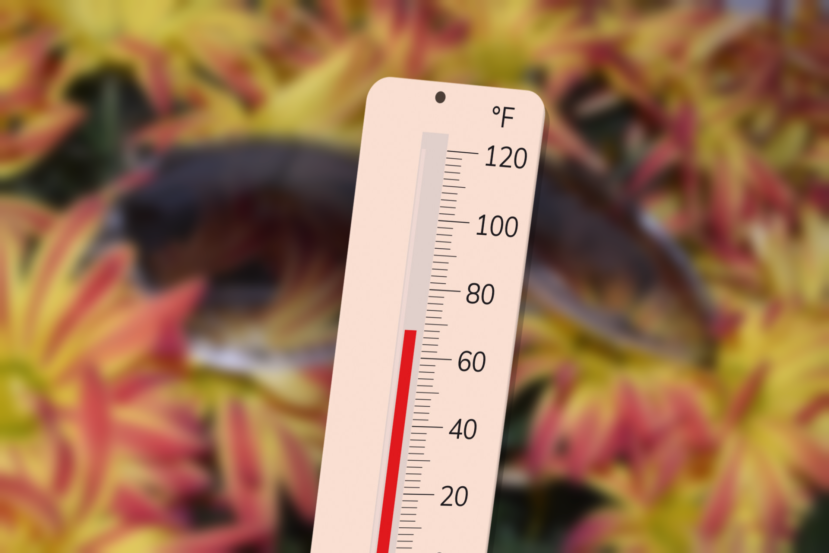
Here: 68 °F
